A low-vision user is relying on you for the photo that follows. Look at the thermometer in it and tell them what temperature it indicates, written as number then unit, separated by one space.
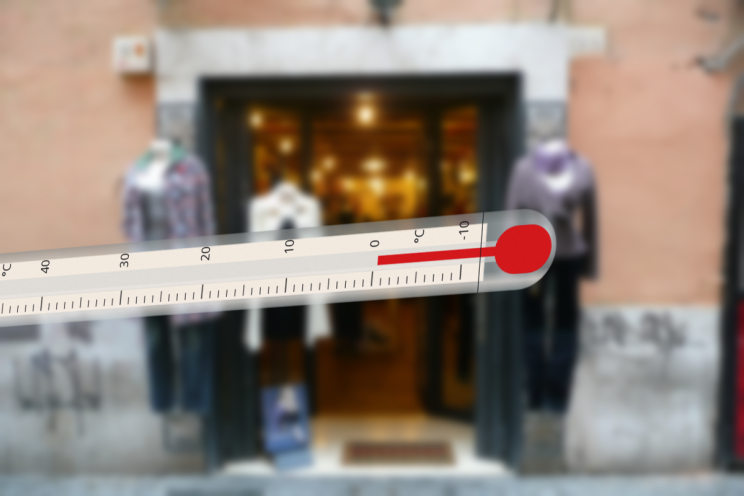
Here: -0.5 °C
